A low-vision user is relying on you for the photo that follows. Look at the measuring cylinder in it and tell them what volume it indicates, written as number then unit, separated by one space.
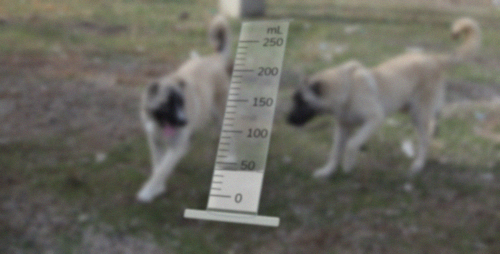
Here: 40 mL
